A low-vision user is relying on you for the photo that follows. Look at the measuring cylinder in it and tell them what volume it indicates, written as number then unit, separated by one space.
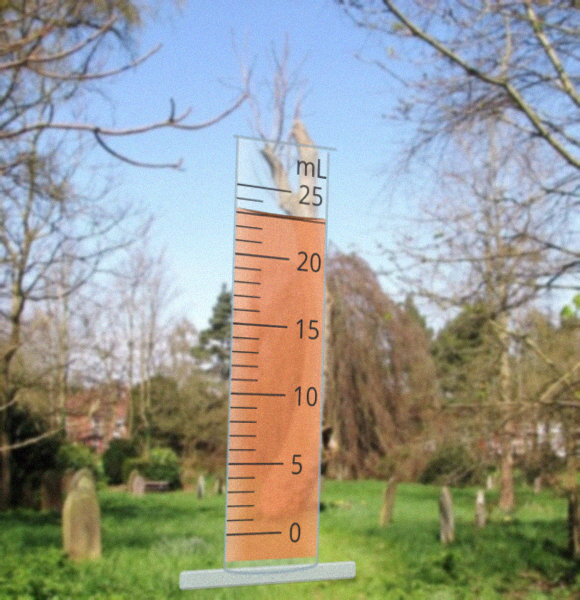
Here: 23 mL
